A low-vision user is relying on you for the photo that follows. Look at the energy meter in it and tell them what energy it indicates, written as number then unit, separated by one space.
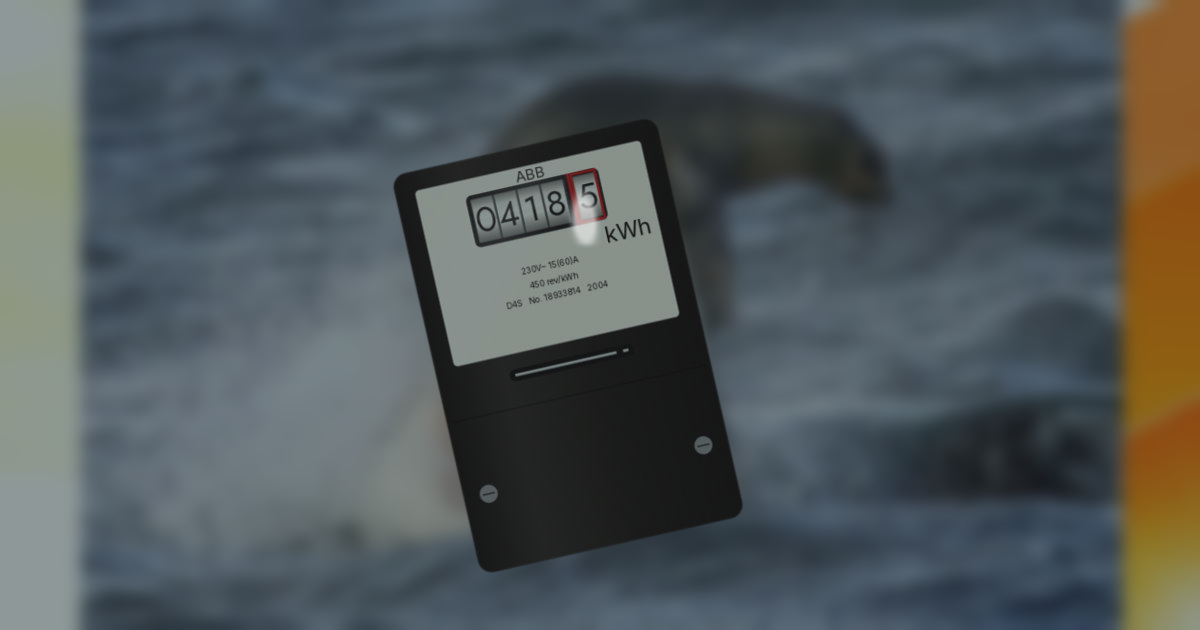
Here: 418.5 kWh
